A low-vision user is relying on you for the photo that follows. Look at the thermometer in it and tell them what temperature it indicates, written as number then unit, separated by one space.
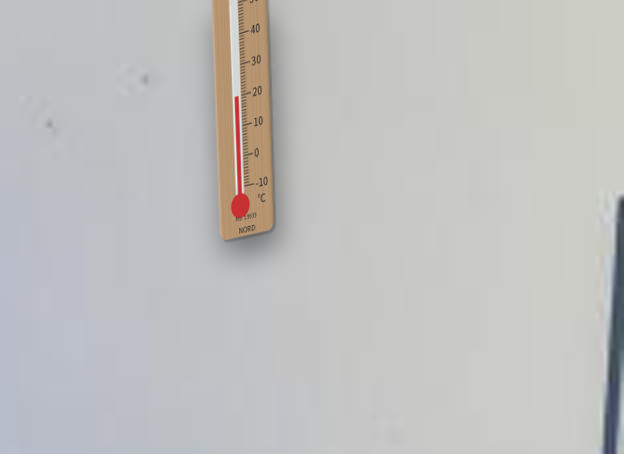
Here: 20 °C
